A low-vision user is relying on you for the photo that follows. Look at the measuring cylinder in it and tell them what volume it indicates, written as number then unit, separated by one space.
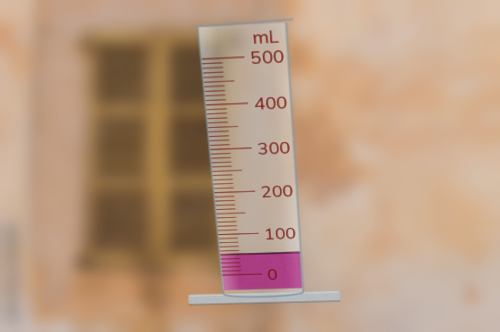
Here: 50 mL
